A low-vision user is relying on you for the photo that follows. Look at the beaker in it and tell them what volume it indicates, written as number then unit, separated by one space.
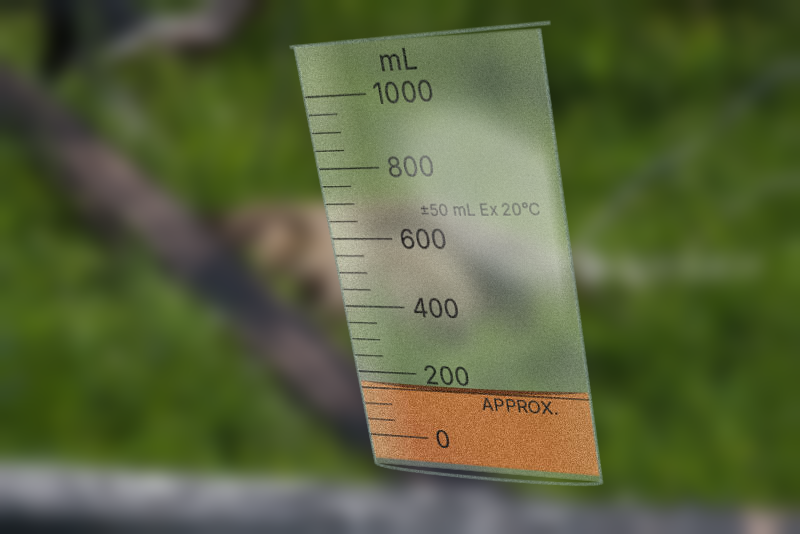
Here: 150 mL
